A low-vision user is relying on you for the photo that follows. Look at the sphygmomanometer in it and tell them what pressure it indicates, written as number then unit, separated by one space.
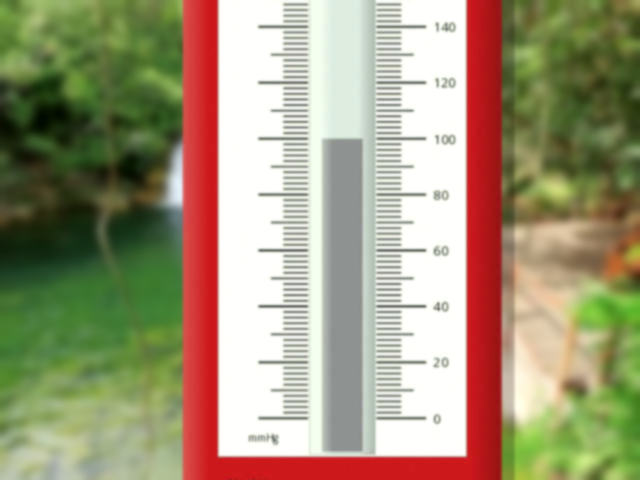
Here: 100 mmHg
